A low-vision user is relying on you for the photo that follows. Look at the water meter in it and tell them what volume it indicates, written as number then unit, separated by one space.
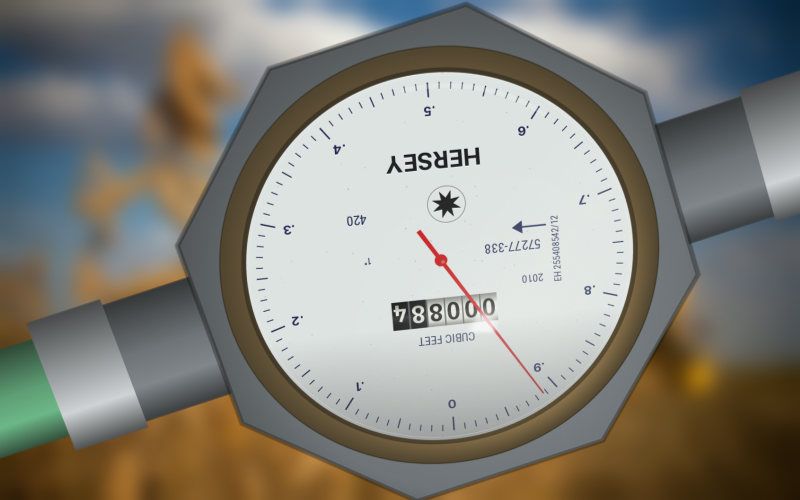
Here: 883.91 ft³
